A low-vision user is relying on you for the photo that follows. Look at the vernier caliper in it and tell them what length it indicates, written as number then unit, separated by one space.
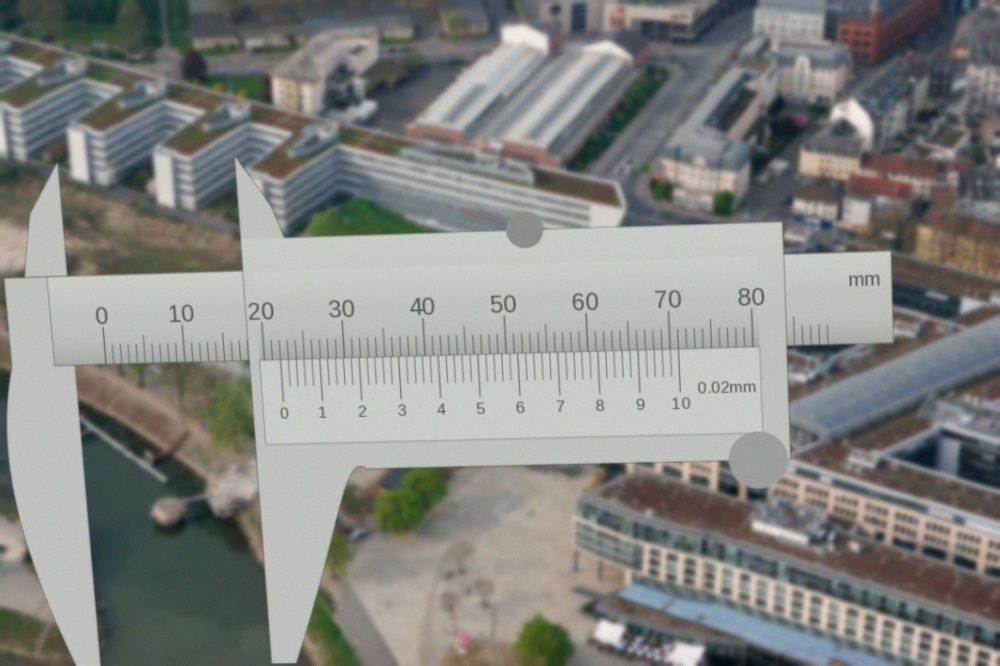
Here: 22.0 mm
